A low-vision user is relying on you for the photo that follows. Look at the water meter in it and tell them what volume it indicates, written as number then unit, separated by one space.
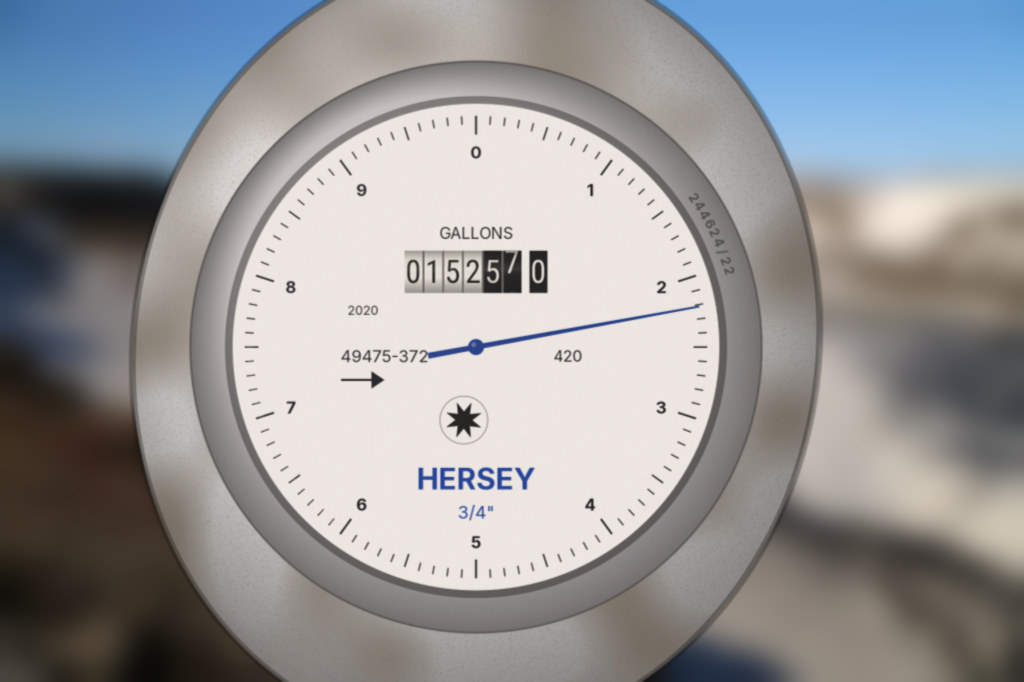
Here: 152572.2 gal
